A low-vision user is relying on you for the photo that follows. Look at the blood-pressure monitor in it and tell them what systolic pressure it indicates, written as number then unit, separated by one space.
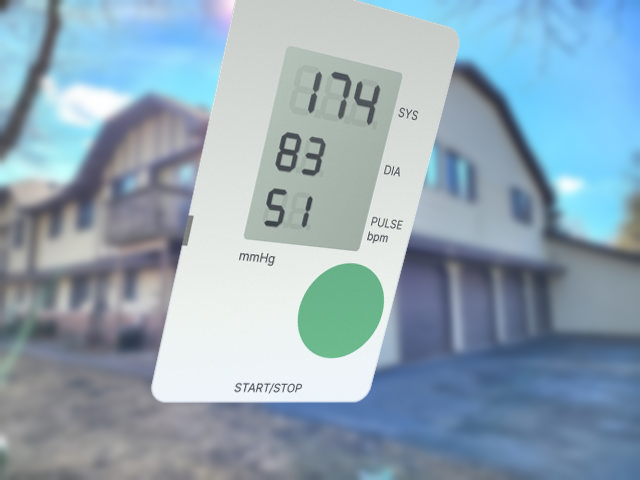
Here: 174 mmHg
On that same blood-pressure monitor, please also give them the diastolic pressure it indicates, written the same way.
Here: 83 mmHg
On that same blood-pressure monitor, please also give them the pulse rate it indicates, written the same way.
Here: 51 bpm
